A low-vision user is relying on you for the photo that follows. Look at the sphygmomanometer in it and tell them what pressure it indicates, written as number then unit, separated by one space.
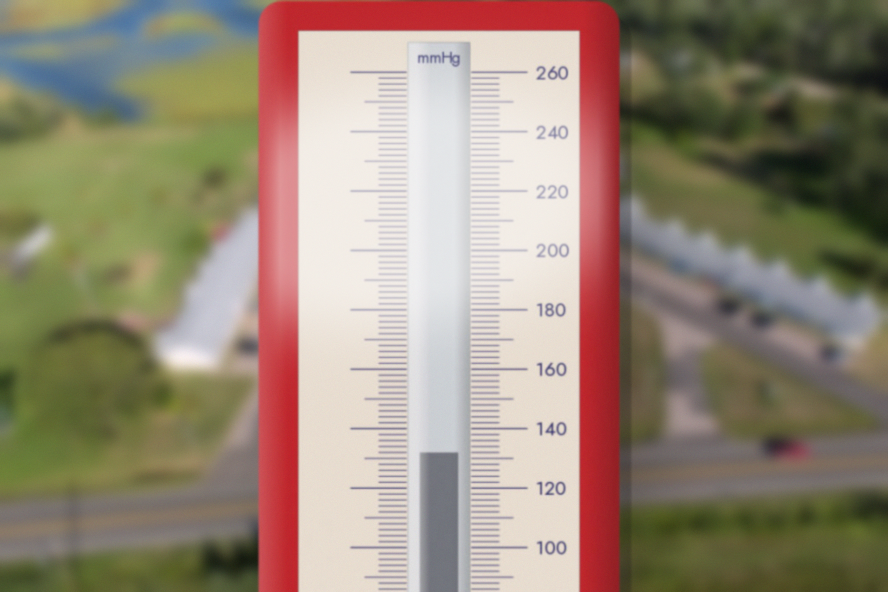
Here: 132 mmHg
